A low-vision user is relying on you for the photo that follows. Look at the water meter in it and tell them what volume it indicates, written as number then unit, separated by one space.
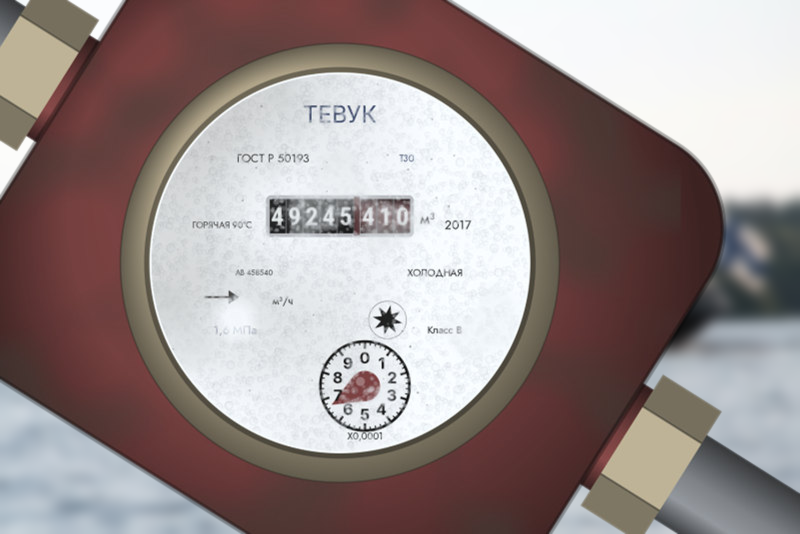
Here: 49245.4106 m³
